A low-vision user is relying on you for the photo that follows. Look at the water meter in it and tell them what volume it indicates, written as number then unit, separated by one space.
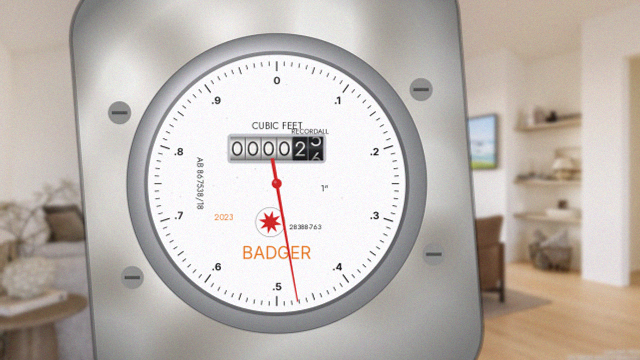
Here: 25.47 ft³
